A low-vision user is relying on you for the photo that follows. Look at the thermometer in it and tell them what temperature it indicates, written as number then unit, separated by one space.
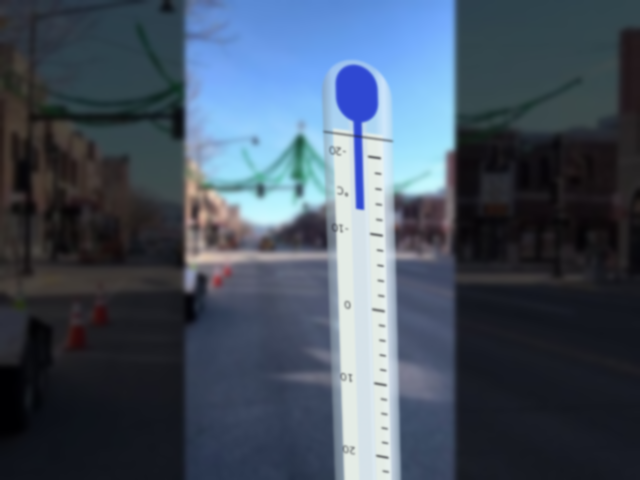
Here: -13 °C
